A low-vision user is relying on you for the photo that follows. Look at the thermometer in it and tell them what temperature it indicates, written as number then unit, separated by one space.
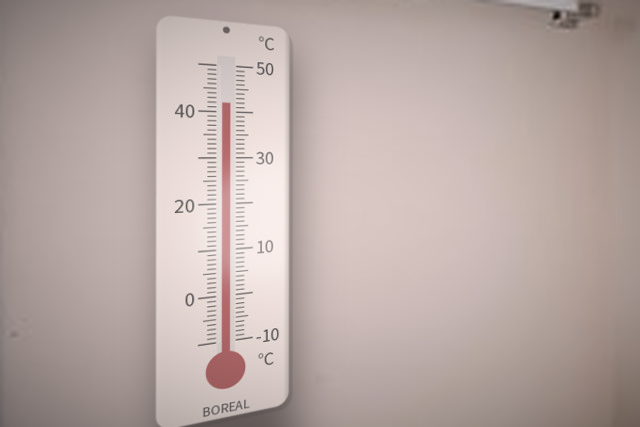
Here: 42 °C
